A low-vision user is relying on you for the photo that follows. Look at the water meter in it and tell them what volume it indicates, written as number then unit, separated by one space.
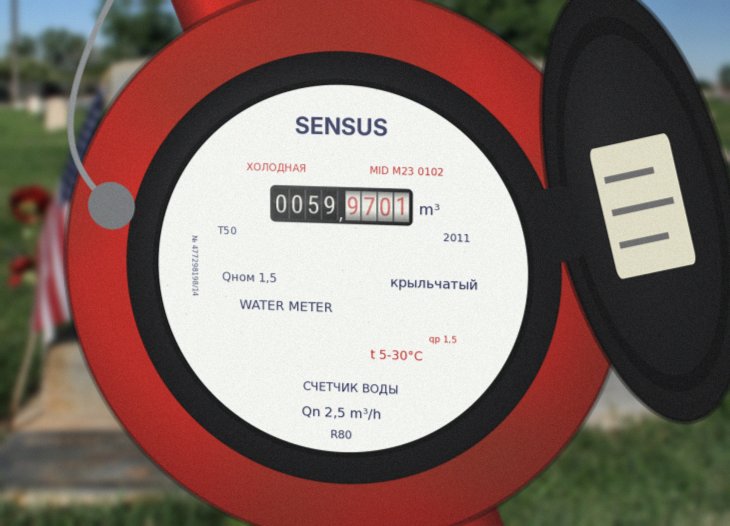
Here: 59.9701 m³
